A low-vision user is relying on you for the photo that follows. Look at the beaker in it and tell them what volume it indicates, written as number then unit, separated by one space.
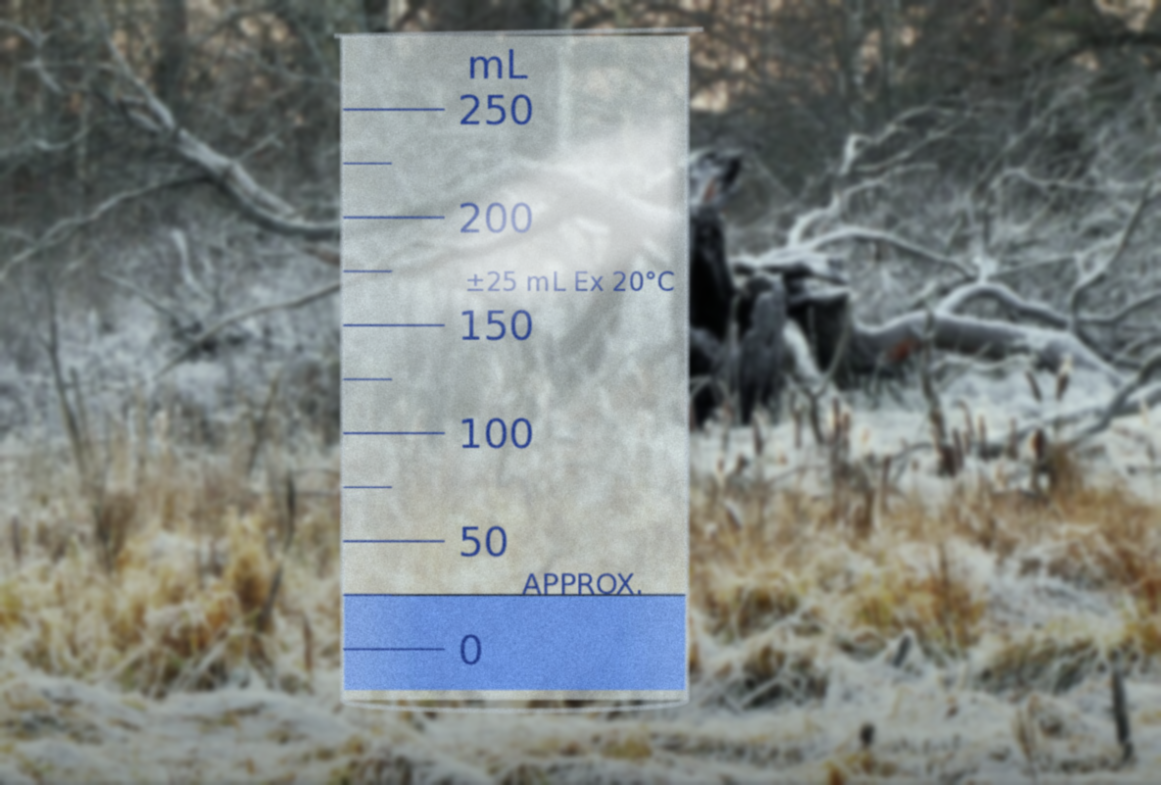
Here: 25 mL
